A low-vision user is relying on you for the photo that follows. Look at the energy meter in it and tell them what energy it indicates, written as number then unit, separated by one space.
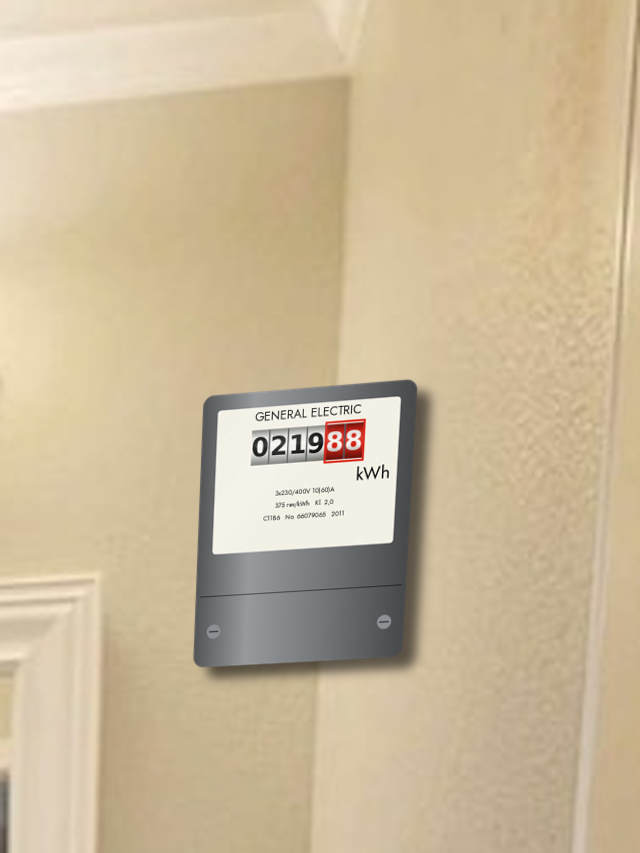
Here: 219.88 kWh
